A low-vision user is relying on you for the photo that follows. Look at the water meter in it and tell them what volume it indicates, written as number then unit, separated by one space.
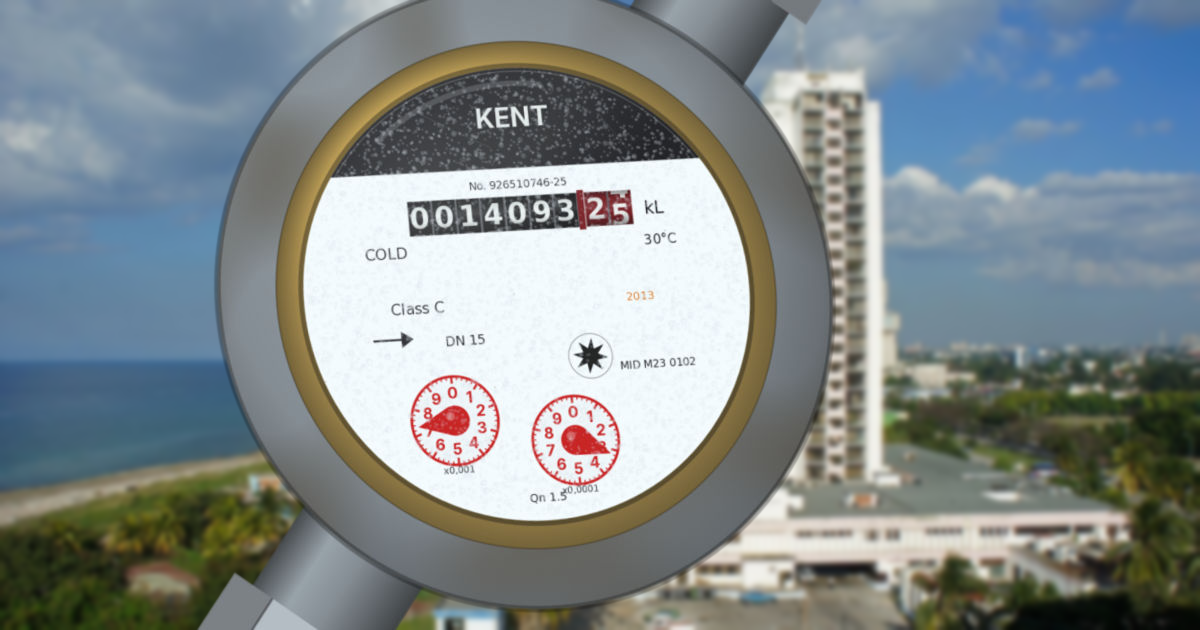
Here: 14093.2473 kL
